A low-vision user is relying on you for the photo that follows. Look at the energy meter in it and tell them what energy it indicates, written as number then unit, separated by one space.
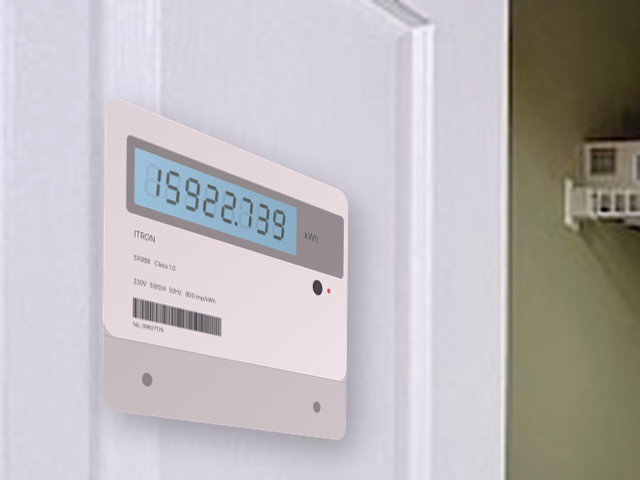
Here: 15922.739 kWh
